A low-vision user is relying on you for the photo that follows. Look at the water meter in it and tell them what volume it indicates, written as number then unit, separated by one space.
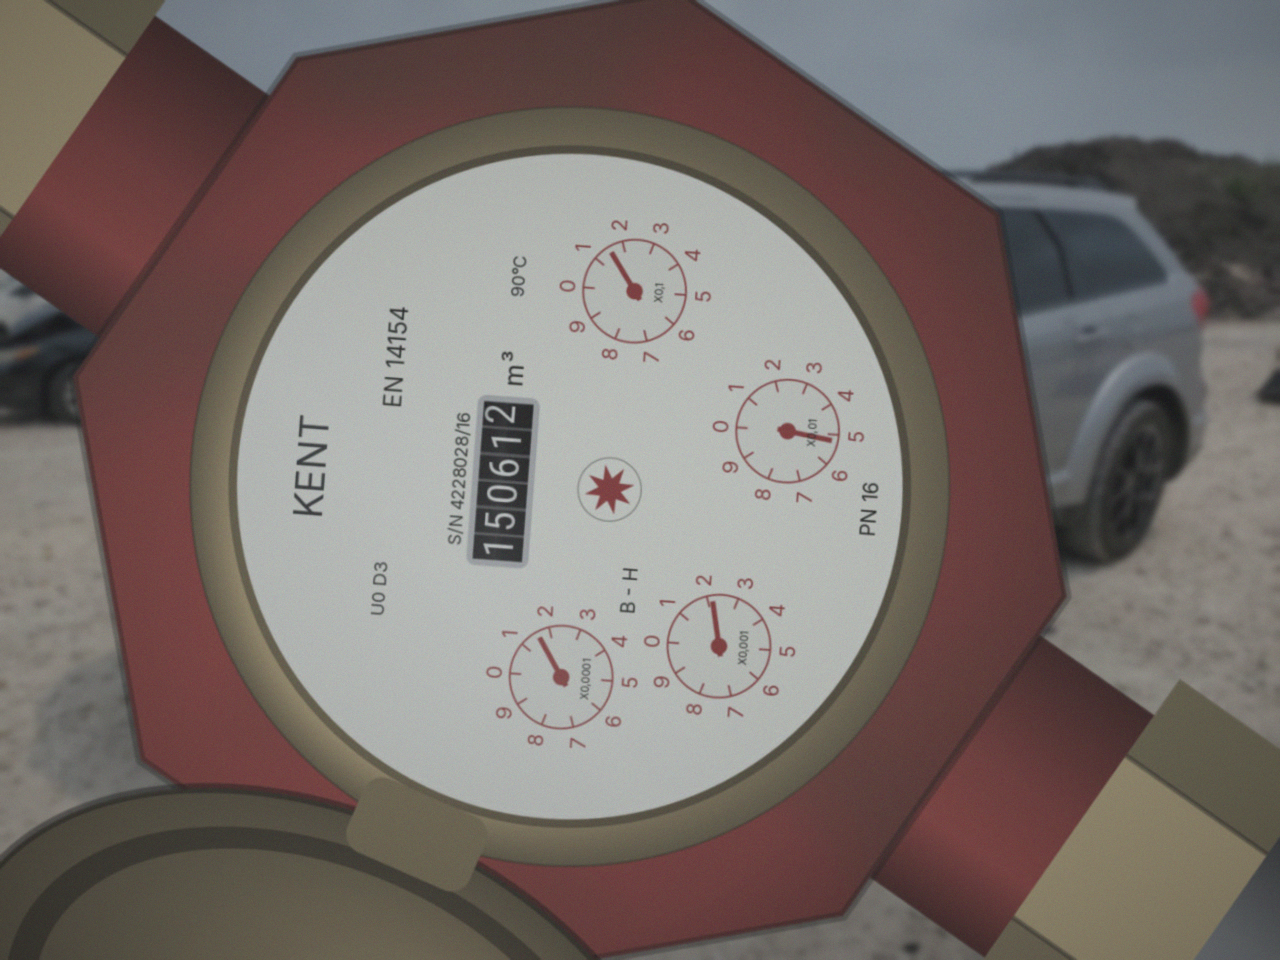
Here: 150612.1521 m³
